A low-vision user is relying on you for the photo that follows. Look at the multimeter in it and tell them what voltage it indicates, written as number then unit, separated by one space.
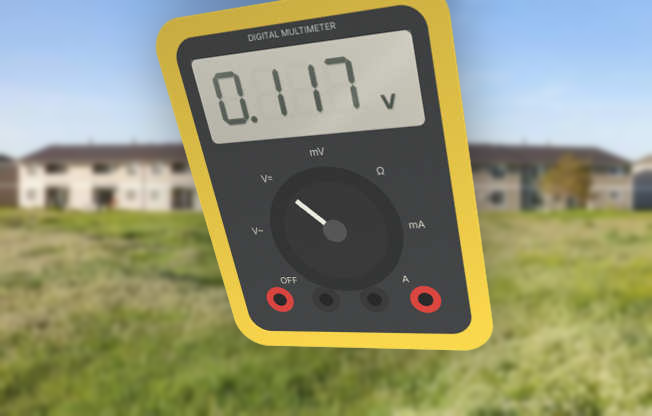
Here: 0.117 V
